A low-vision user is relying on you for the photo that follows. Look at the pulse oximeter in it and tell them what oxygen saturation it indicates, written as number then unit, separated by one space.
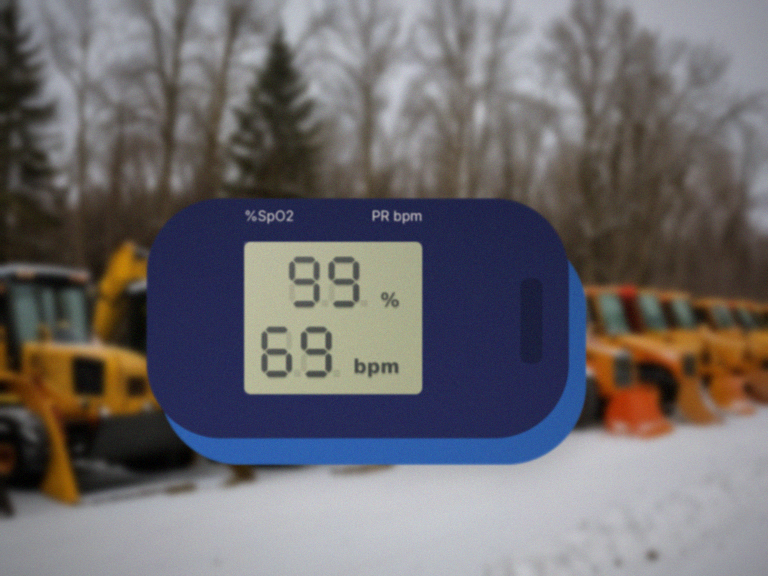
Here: 99 %
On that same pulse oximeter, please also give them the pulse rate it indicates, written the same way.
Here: 69 bpm
